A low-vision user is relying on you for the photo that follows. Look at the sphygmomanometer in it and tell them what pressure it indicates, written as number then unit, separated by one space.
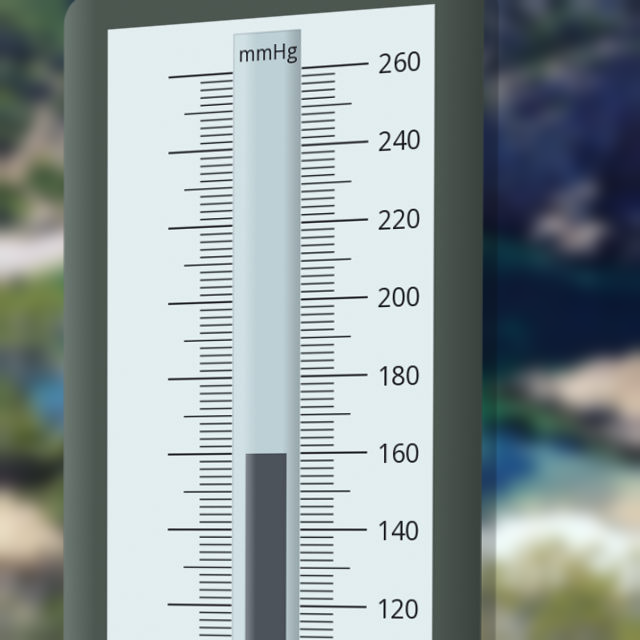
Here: 160 mmHg
